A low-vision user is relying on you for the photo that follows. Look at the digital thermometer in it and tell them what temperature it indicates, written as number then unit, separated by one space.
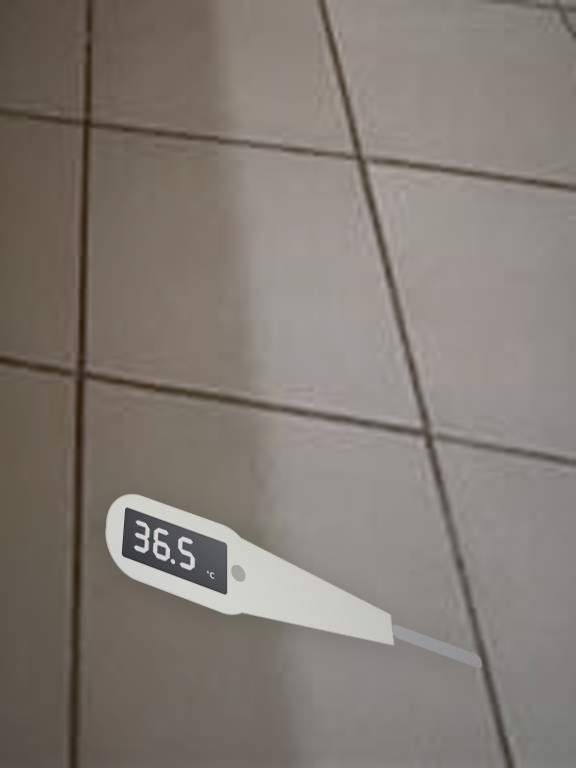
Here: 36.5 °C
